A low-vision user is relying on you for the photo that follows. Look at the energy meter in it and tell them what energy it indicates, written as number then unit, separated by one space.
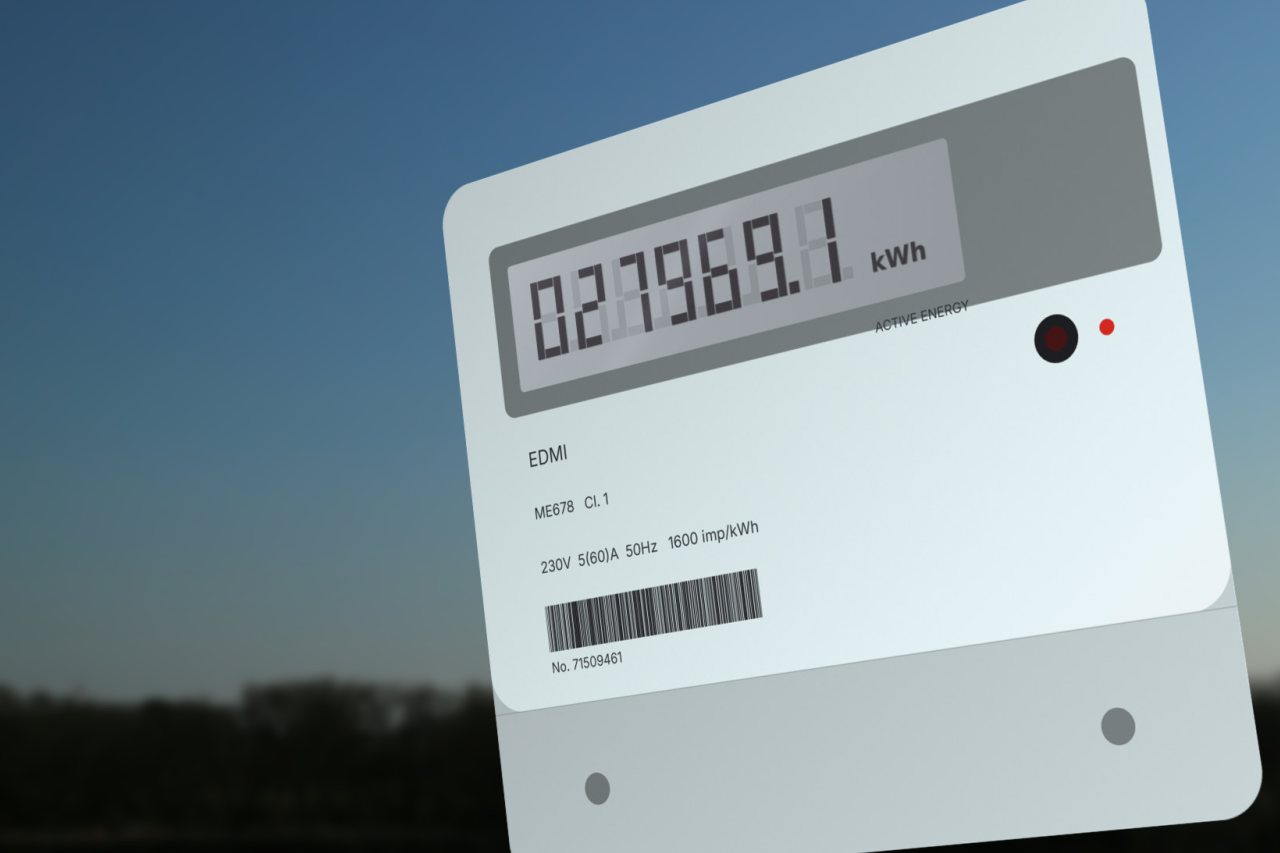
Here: 27969.1 kWh
